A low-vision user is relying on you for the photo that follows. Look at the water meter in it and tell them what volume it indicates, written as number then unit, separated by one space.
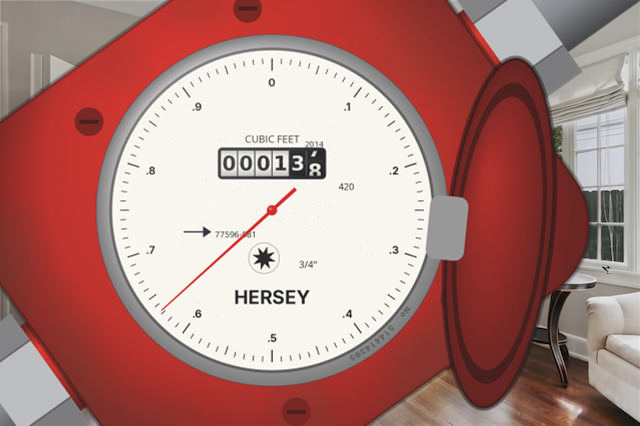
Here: 137.63 ft³
